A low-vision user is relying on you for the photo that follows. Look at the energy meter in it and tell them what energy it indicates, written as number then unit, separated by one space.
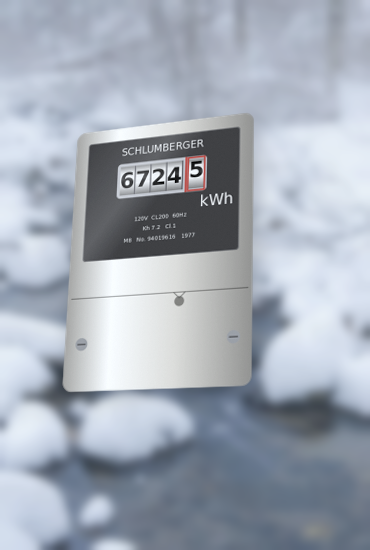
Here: 6724.5 kWh
